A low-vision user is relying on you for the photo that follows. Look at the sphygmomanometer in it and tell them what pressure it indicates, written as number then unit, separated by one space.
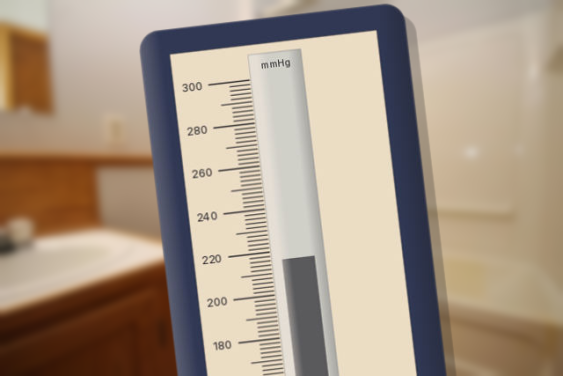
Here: 216 mmHg
